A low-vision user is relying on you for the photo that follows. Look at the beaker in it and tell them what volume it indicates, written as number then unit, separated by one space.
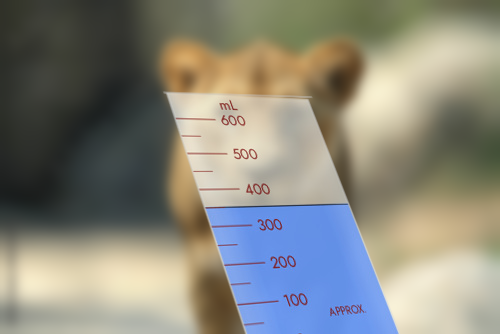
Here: 350 mL
